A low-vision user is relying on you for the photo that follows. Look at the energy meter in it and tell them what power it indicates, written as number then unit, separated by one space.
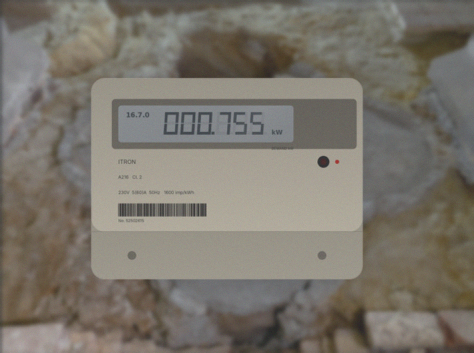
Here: 0.755 kW
